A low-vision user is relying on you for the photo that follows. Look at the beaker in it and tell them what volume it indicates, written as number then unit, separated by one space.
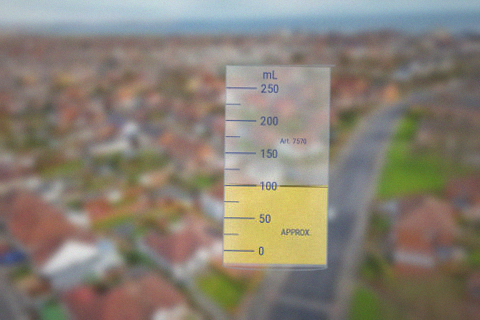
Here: 100 mL
